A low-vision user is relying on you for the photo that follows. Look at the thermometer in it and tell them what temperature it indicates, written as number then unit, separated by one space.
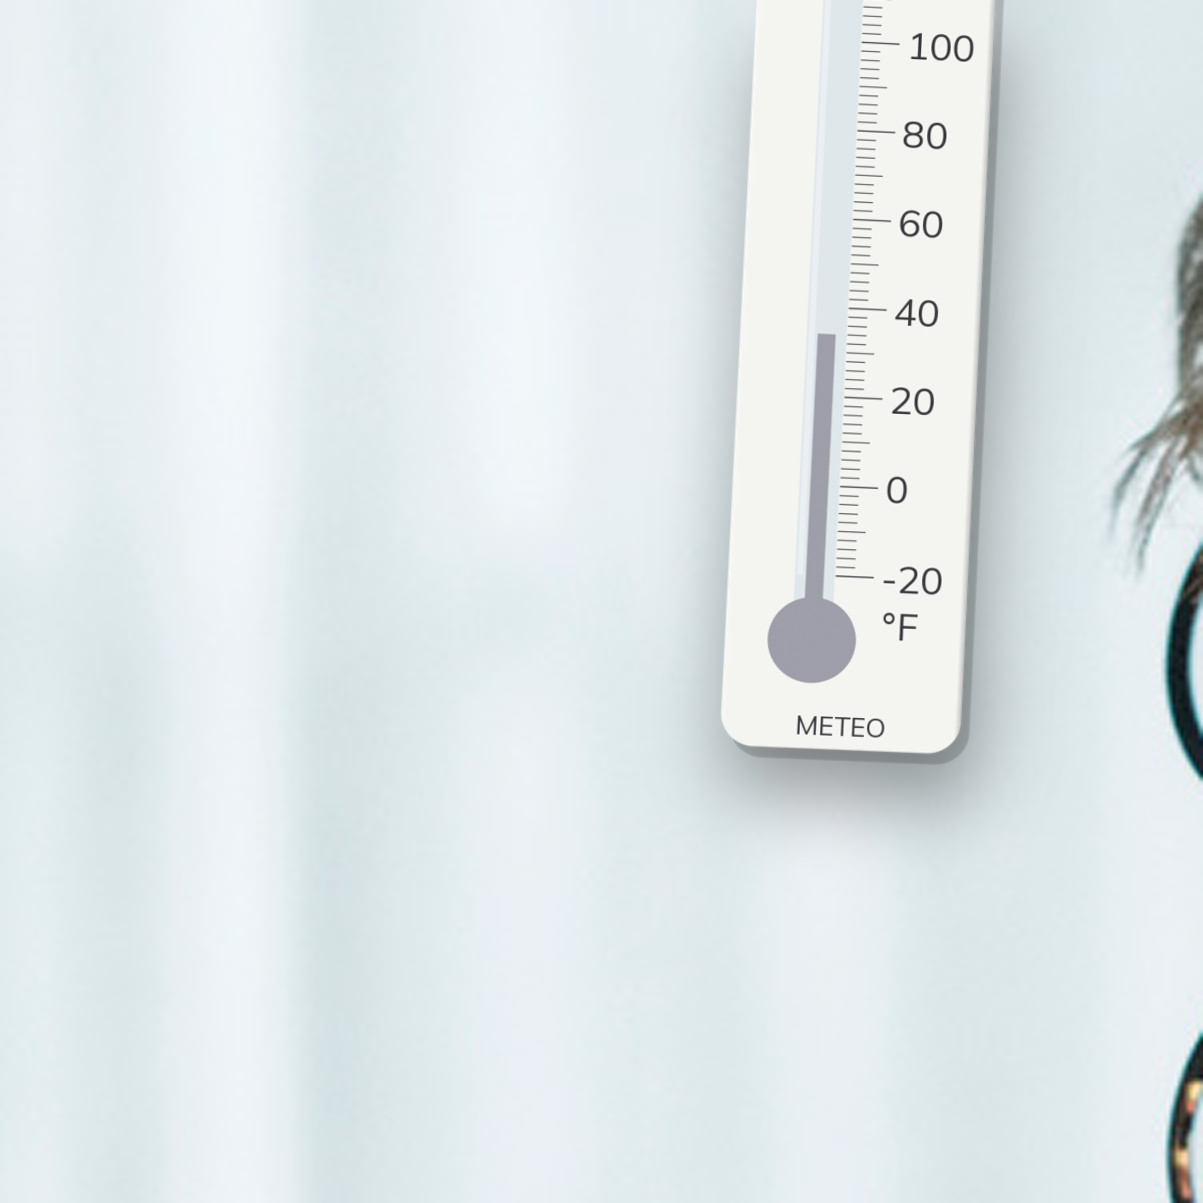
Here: 34 °F
